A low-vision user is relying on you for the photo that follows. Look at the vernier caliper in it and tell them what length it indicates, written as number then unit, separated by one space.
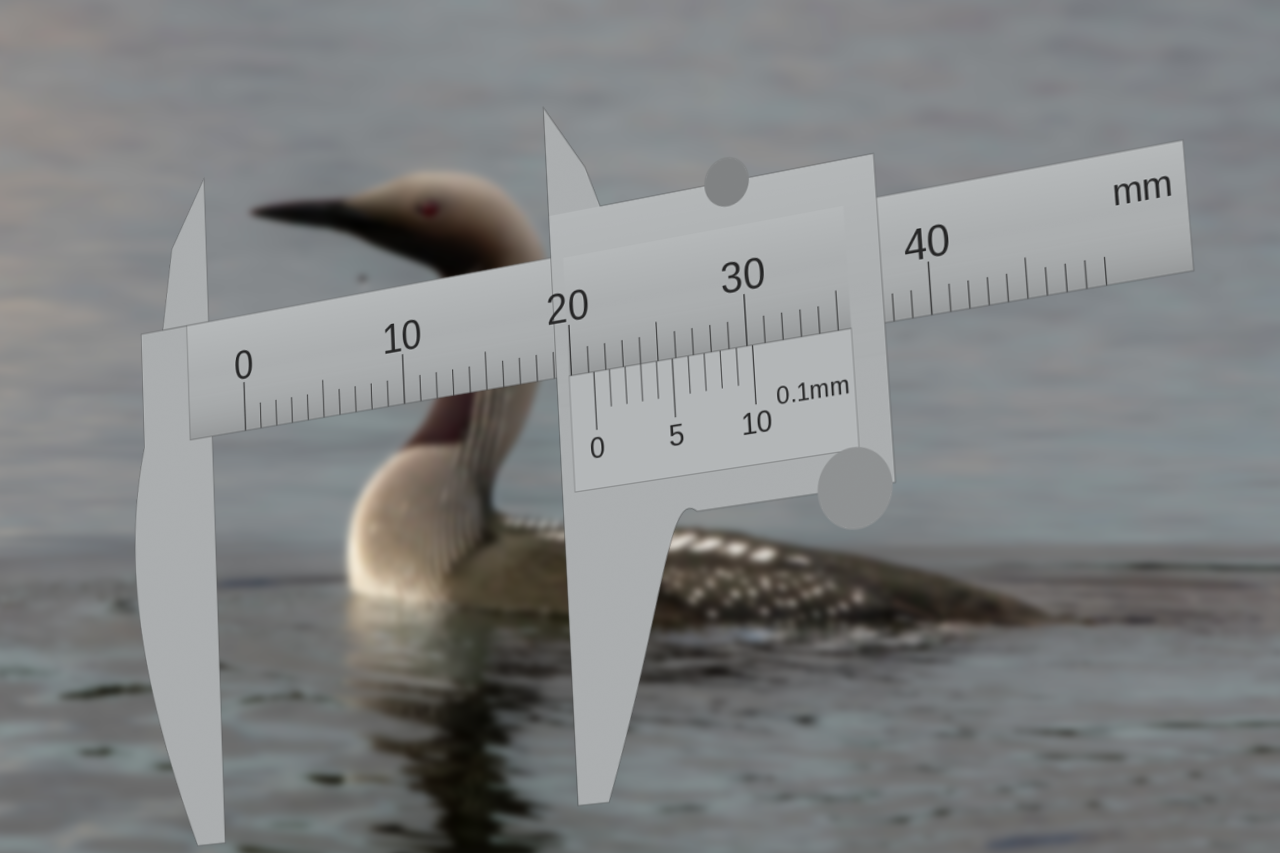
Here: 21.3 mm
